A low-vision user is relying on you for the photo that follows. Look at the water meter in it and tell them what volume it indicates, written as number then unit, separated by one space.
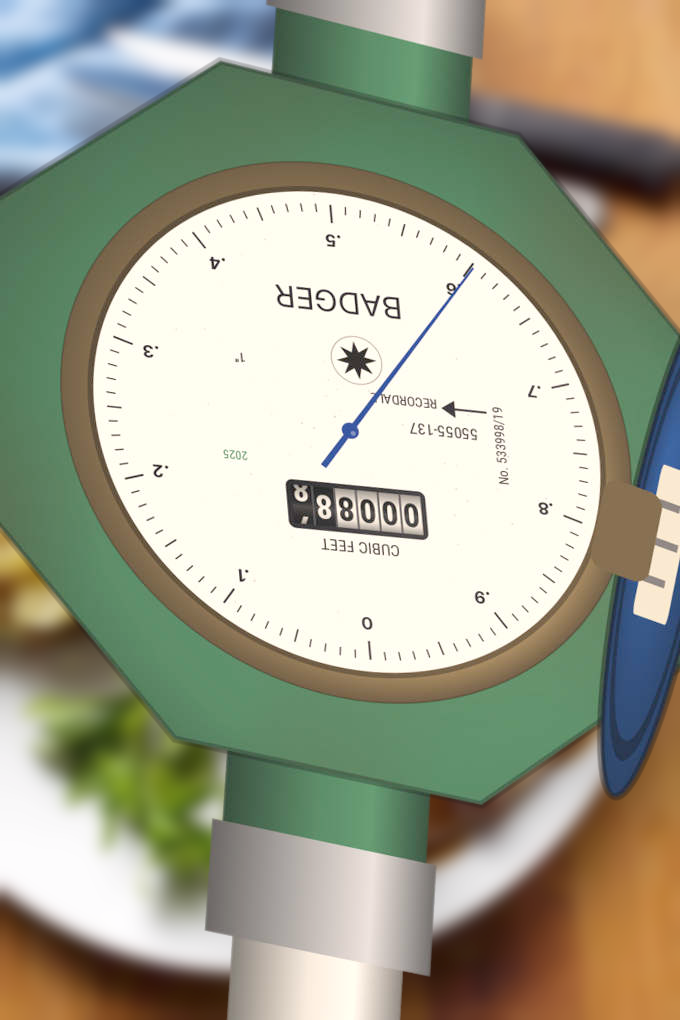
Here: 887.60 ft³
